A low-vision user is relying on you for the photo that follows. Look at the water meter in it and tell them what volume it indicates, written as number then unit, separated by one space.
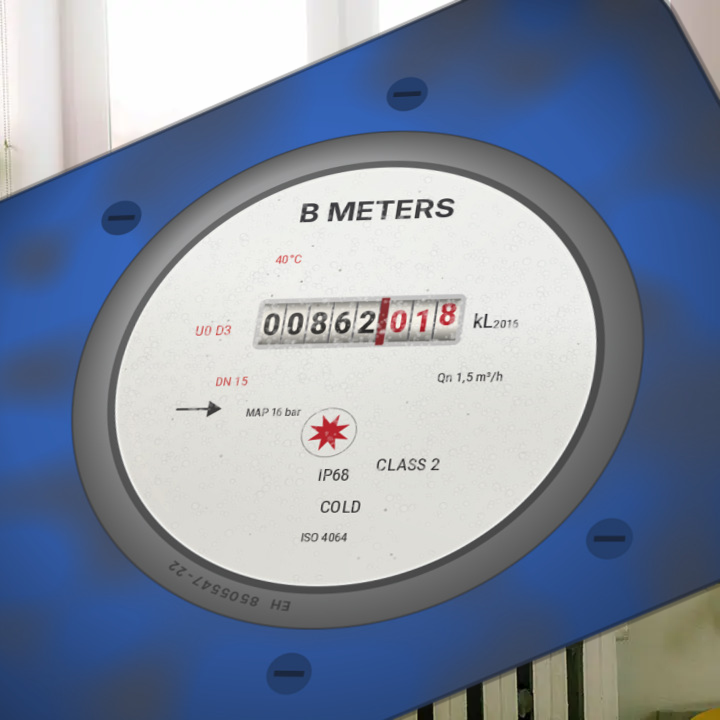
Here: 862.018 kL
